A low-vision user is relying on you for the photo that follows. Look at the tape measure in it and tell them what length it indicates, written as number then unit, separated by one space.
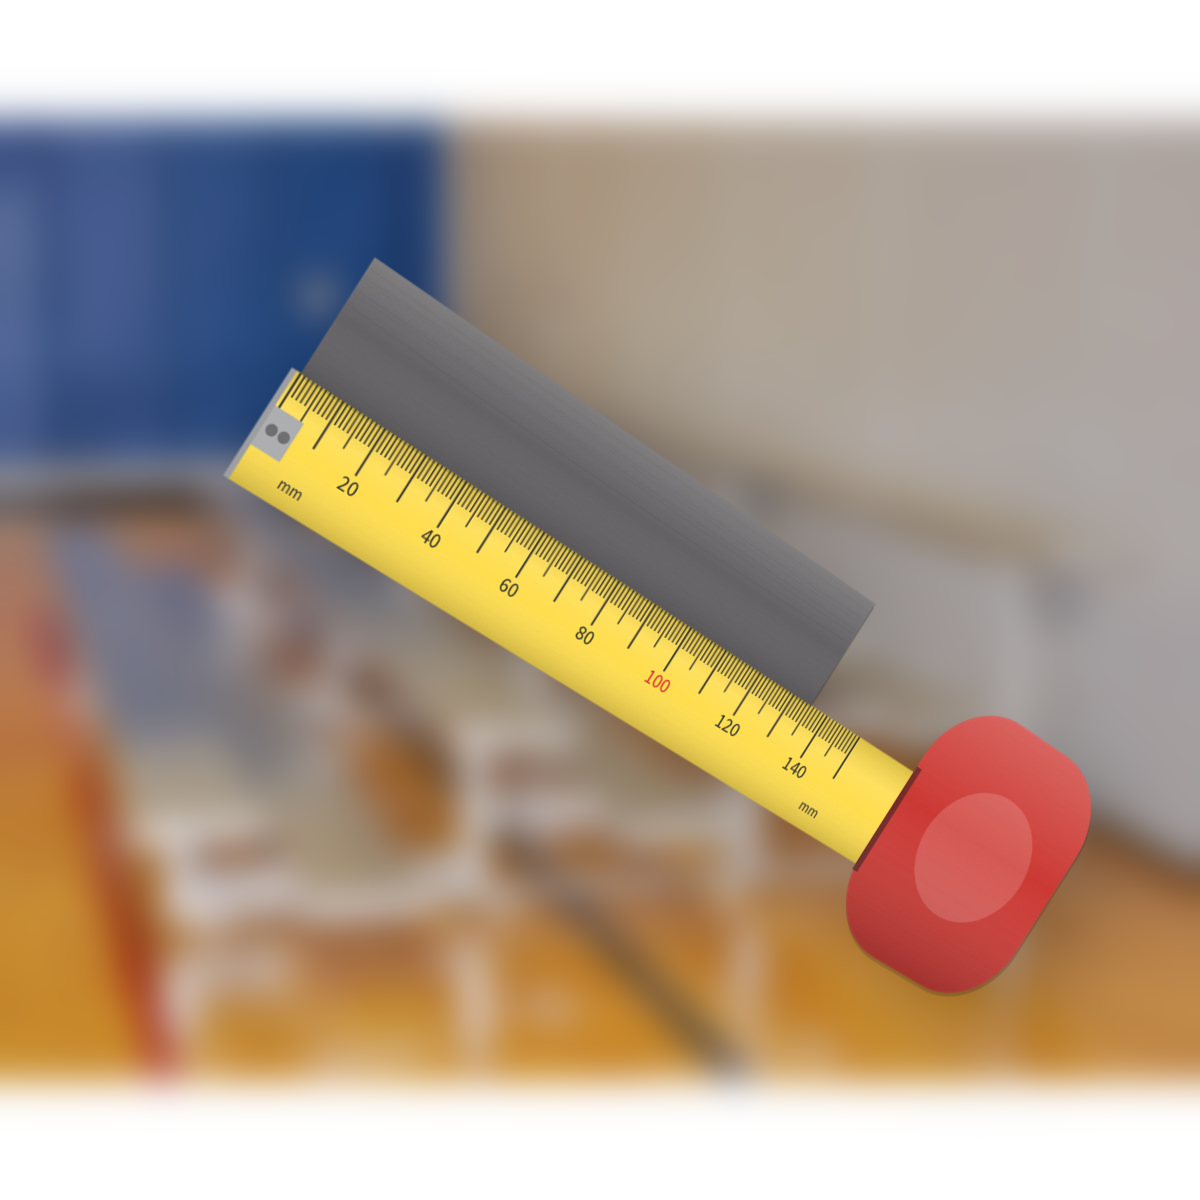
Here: 135 mm
